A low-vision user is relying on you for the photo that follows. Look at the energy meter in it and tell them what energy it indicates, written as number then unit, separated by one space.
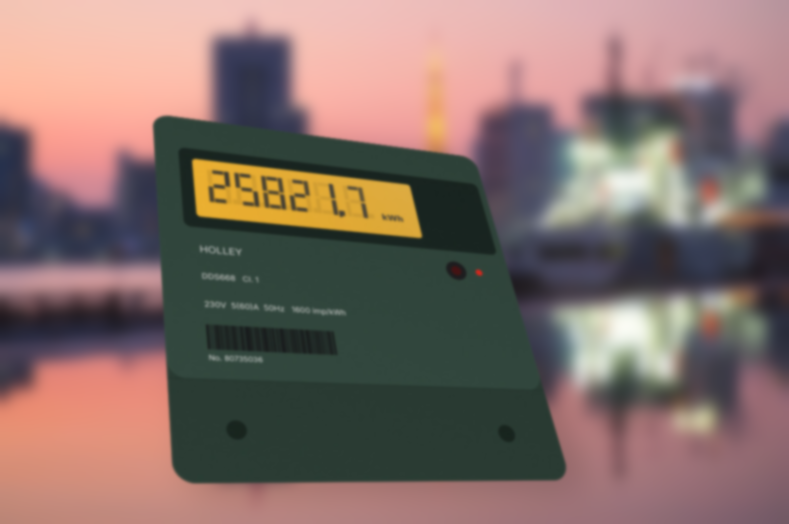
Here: 25821.7 kWh
